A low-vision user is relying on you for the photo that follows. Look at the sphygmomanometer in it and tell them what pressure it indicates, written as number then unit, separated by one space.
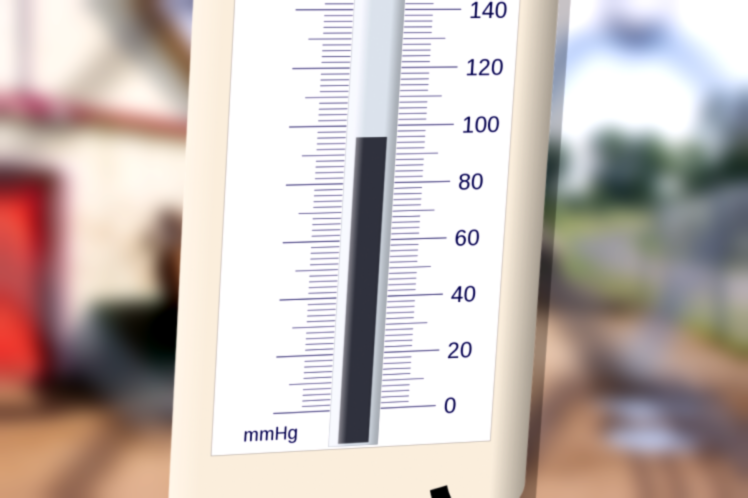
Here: 96 mmHg
